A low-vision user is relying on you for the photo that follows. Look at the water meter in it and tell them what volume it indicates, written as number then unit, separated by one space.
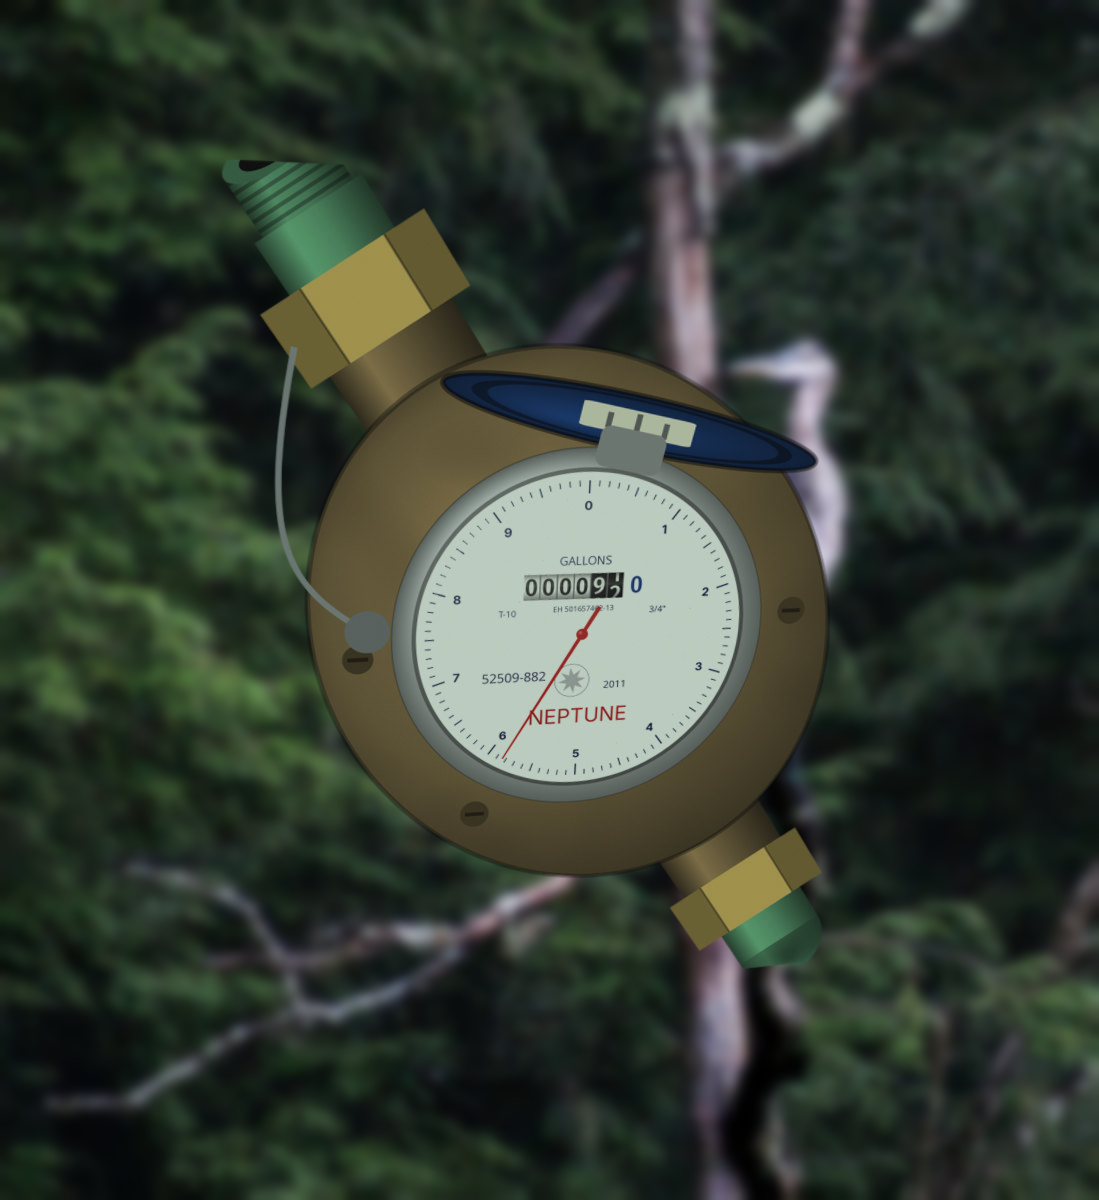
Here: 915.8 gal
